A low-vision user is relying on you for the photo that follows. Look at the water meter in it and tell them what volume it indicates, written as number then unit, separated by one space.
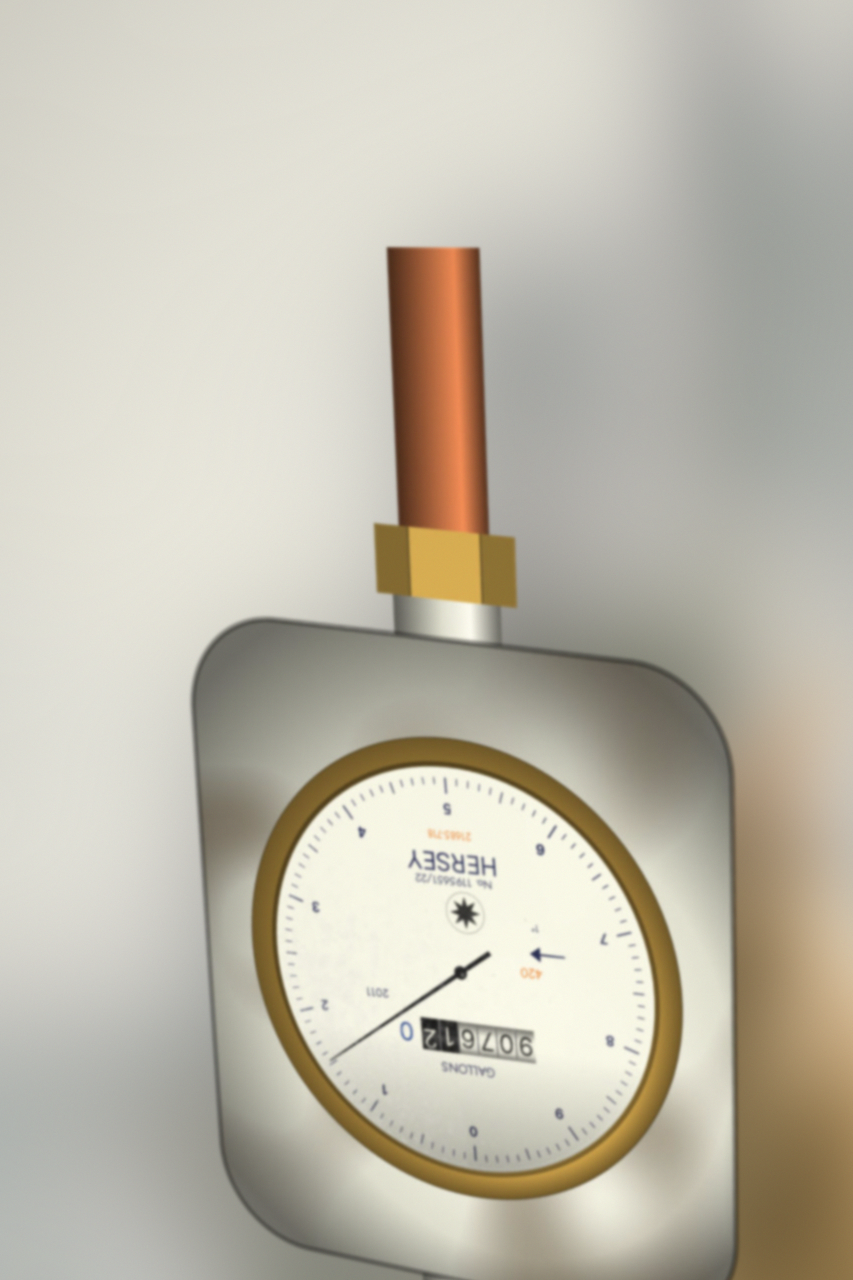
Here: 9076121.5 gal
